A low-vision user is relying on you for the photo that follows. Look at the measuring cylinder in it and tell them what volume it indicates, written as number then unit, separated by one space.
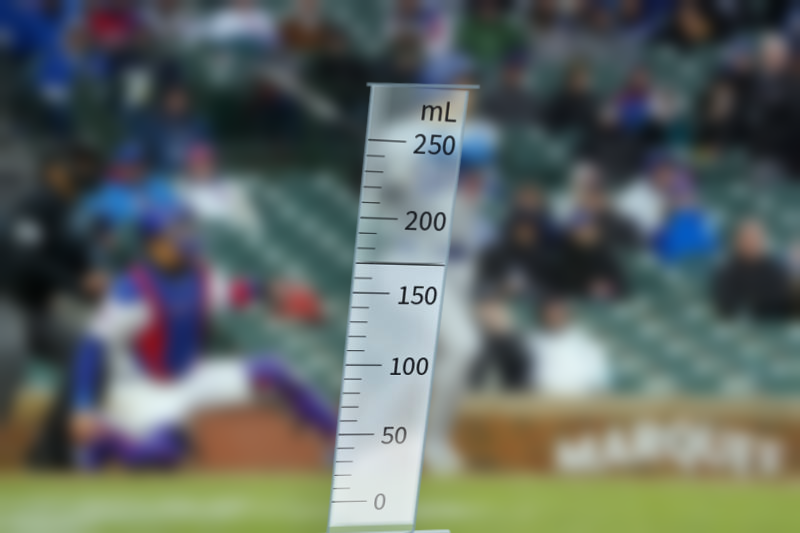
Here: 170 mL
